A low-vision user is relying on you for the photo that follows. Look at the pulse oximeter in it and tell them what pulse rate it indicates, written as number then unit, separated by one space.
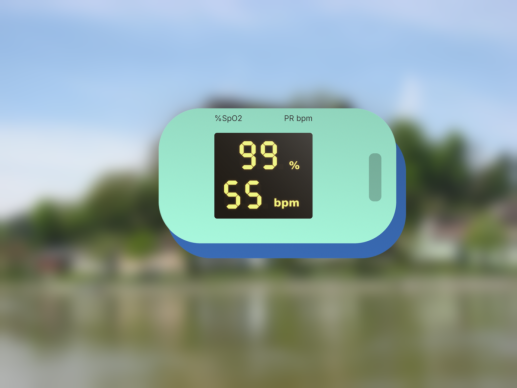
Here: 55 bpm
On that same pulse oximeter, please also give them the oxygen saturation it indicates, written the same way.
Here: 99 %
